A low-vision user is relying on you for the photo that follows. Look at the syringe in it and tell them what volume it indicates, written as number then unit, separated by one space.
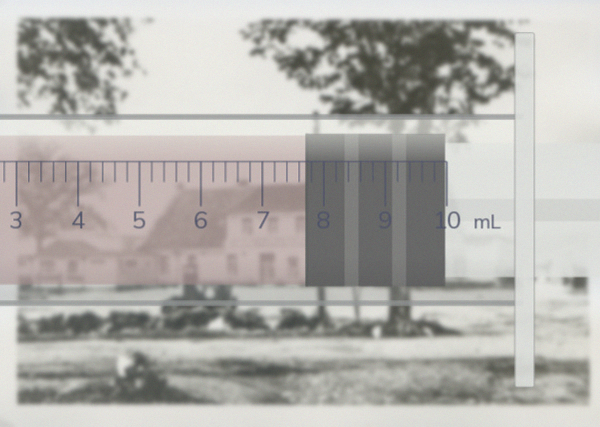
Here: 7.7 mL
